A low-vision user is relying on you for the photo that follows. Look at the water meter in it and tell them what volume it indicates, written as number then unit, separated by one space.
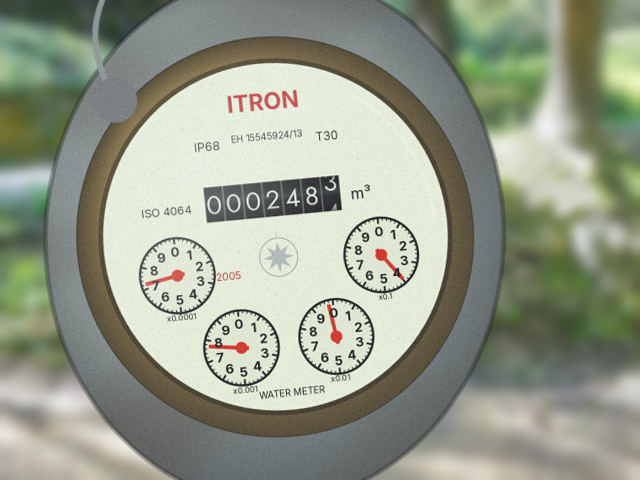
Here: 2483.3977 m³
